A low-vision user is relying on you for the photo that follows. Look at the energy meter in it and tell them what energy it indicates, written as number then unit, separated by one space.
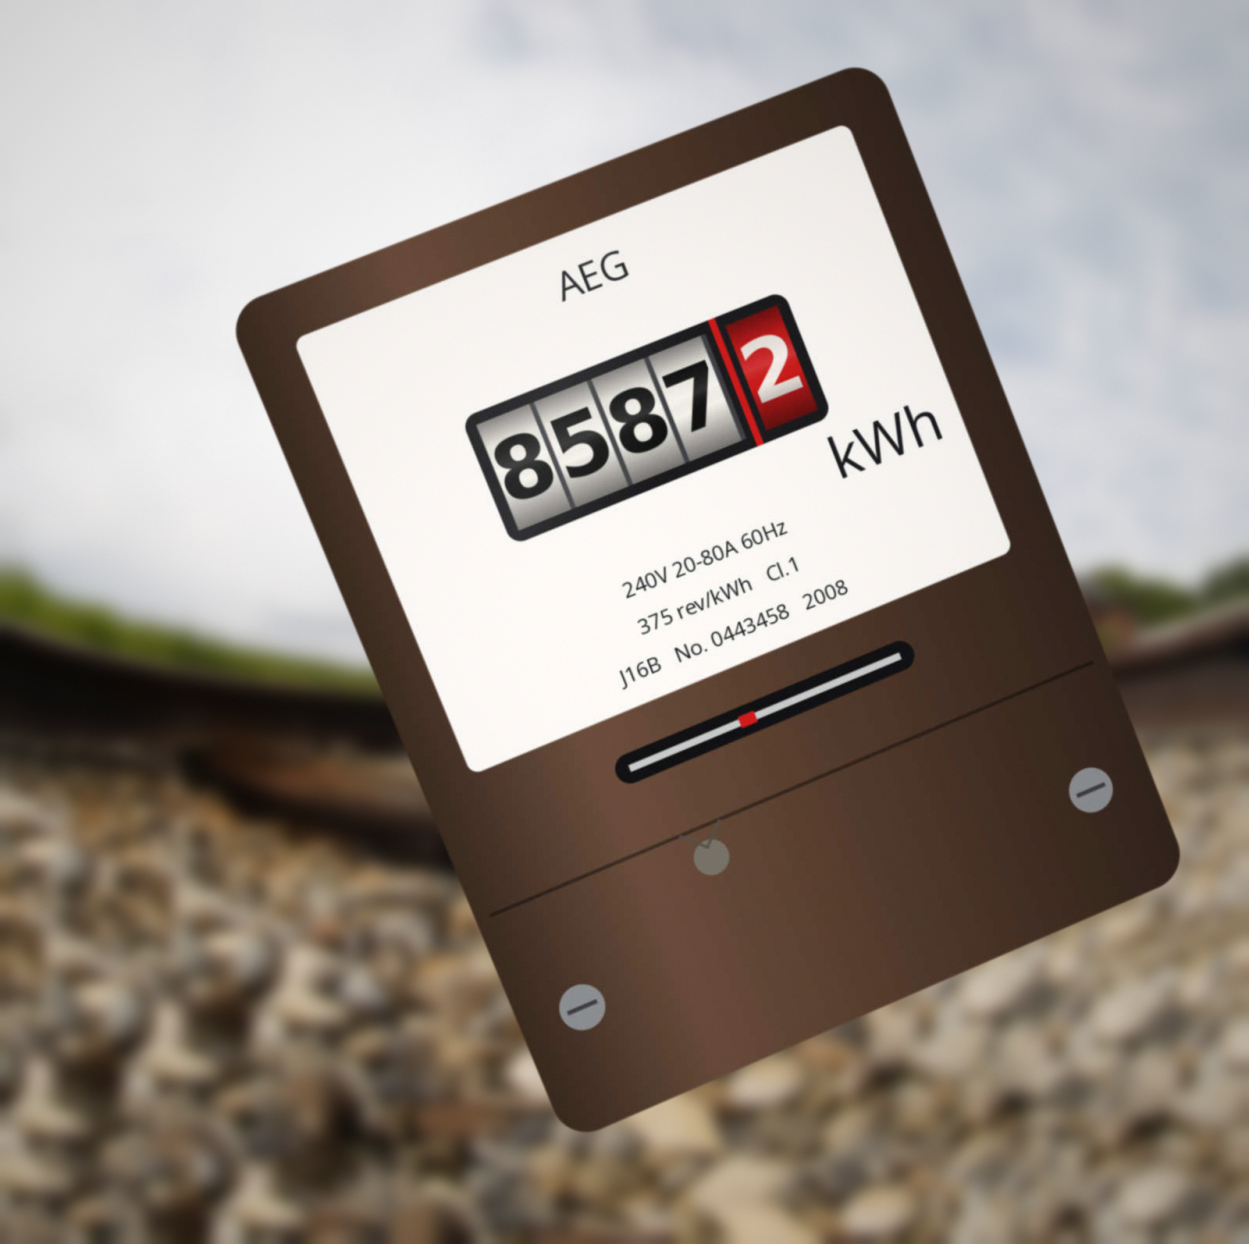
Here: 8587.2 kWh
